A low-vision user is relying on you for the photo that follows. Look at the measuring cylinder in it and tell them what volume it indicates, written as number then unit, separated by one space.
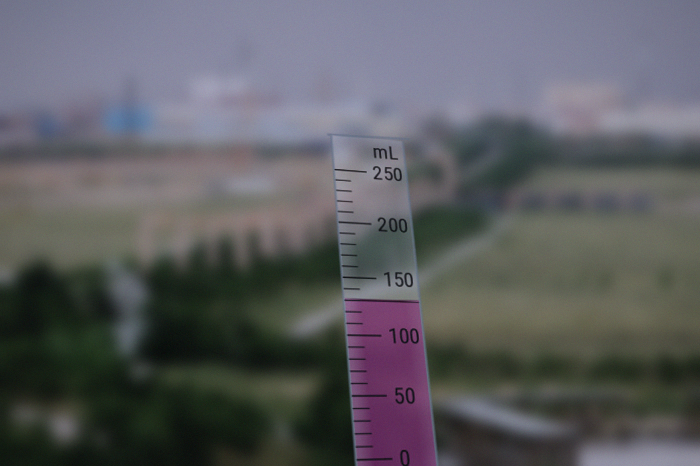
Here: 130 mL
